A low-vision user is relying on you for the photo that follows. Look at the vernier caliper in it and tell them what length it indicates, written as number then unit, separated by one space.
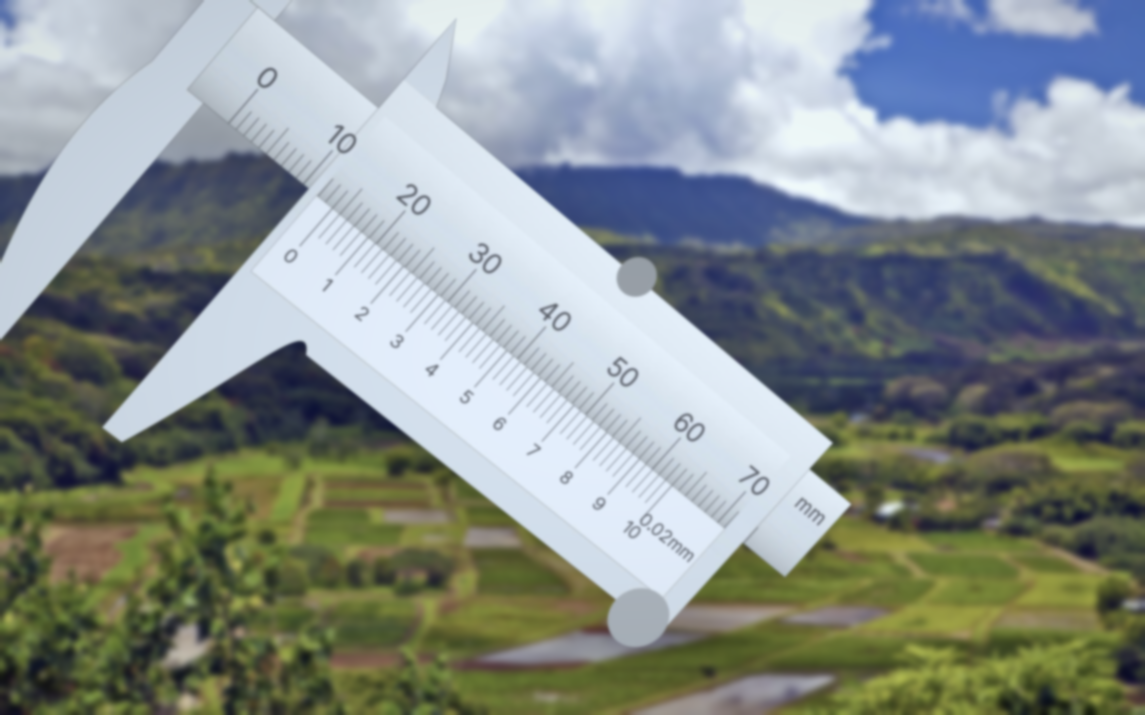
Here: 14.0 mm
